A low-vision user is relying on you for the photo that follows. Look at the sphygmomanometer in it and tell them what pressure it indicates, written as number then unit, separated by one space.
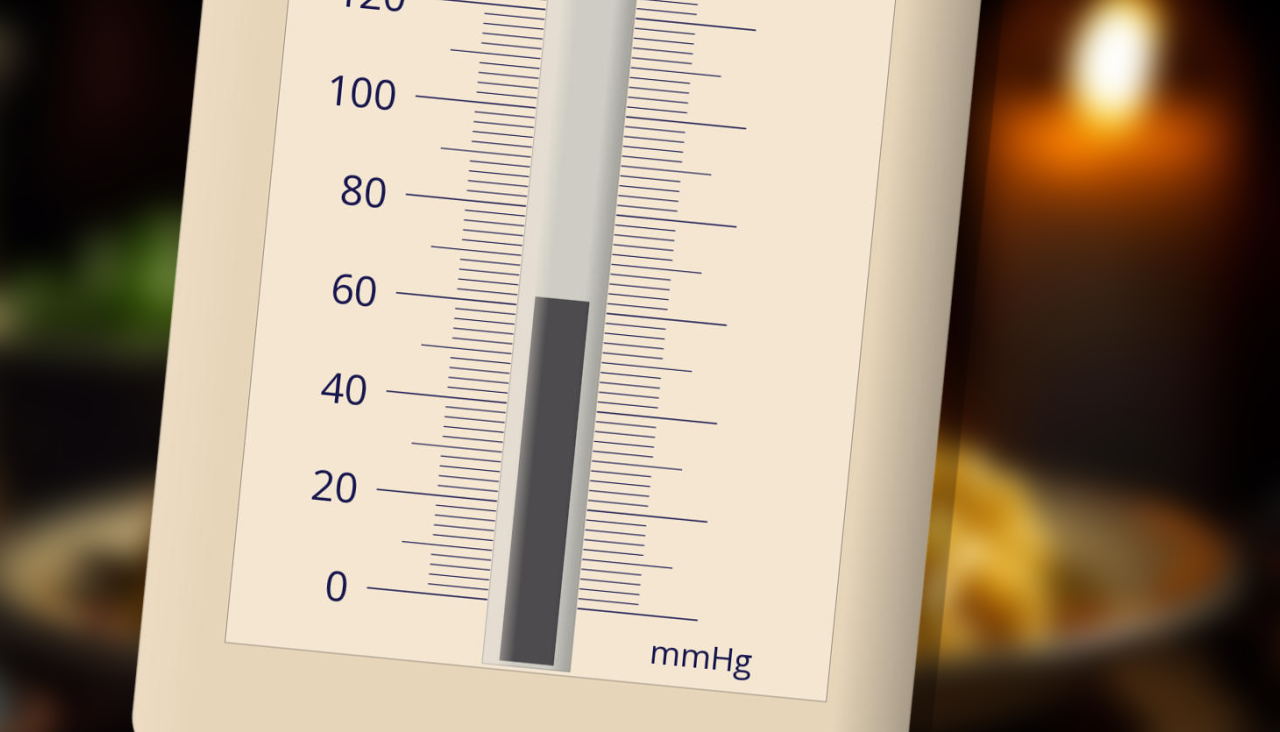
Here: 62 mmHg
